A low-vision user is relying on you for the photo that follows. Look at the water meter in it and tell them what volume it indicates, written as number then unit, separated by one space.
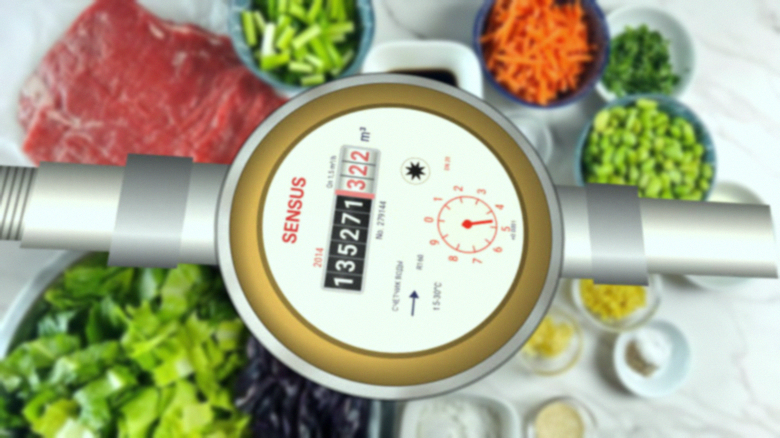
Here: 135271.3224 m³
